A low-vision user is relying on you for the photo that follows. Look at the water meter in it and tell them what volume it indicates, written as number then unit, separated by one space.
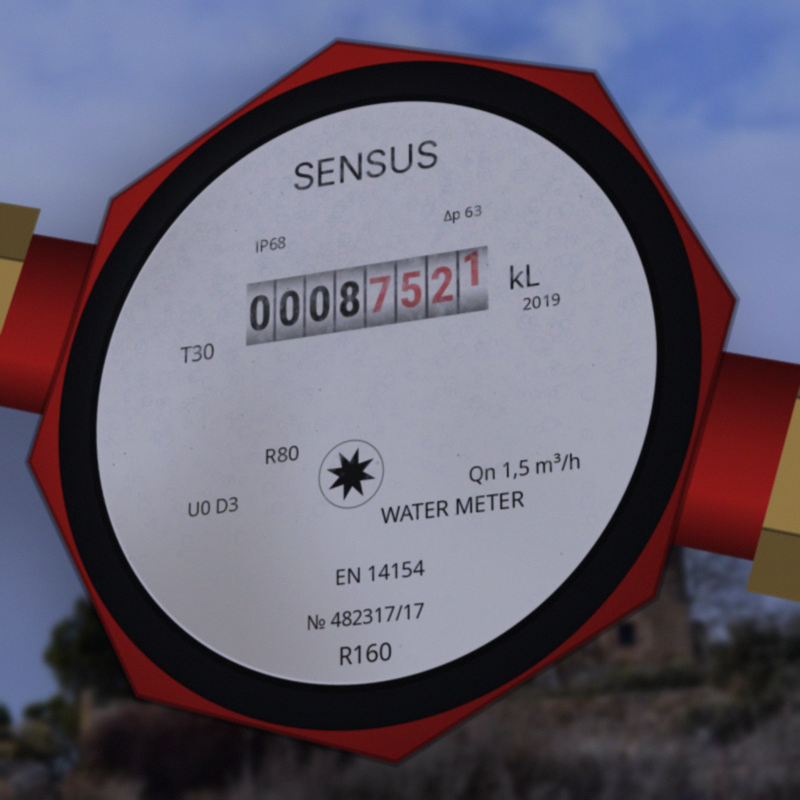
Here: 8.7521 kL
